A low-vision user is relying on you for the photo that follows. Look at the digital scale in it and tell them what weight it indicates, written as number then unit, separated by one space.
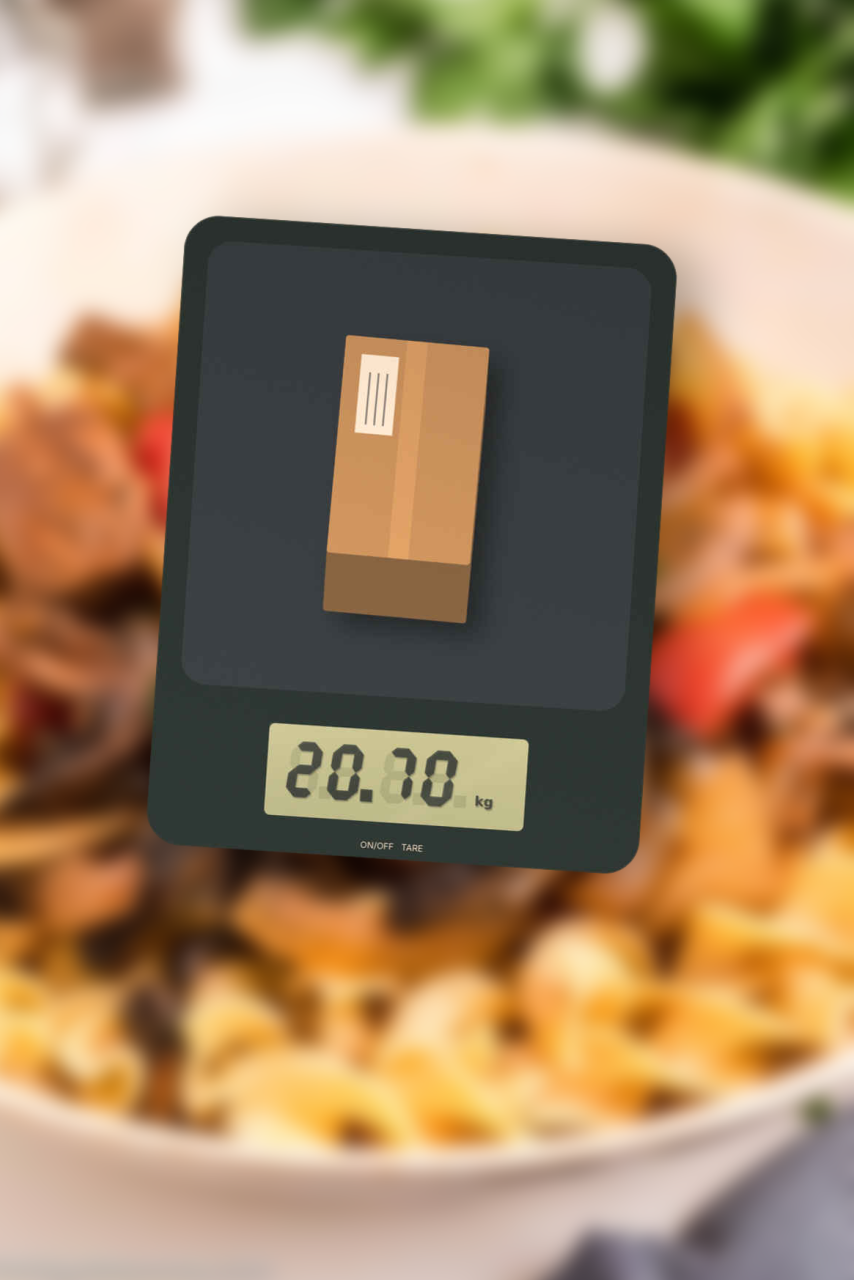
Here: 20.70 kg
